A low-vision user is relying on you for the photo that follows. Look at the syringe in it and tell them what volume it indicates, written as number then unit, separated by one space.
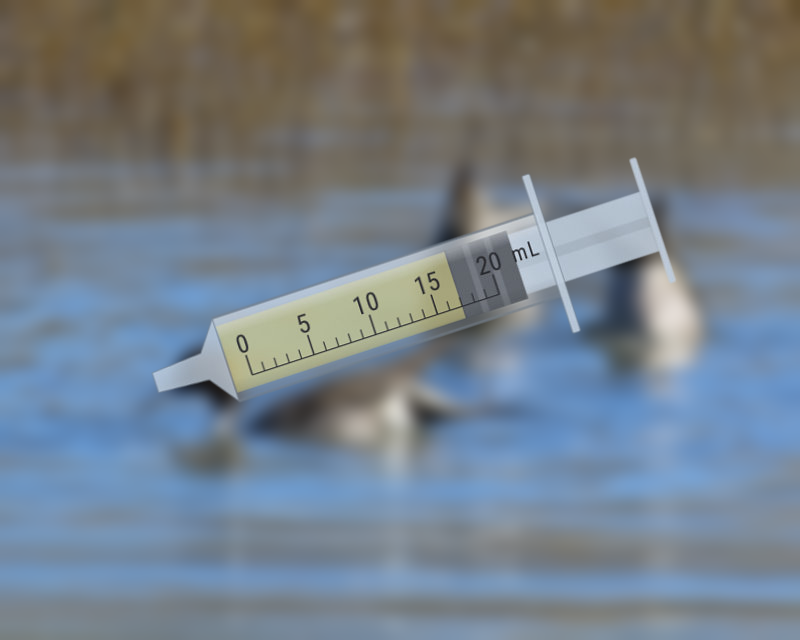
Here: 17 mL
